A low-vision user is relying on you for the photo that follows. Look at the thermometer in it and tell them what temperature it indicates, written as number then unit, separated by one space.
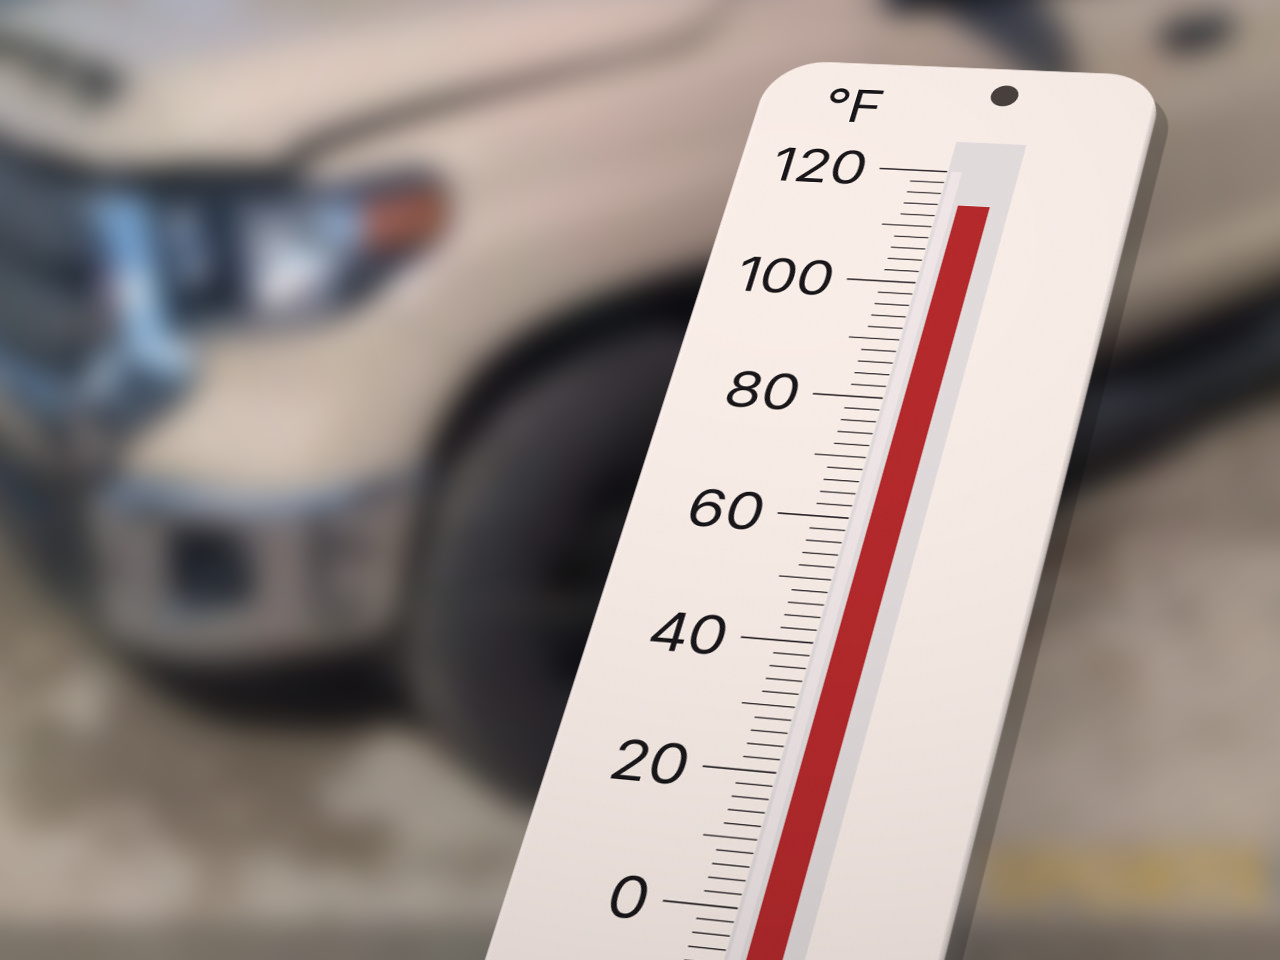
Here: 114 °F
